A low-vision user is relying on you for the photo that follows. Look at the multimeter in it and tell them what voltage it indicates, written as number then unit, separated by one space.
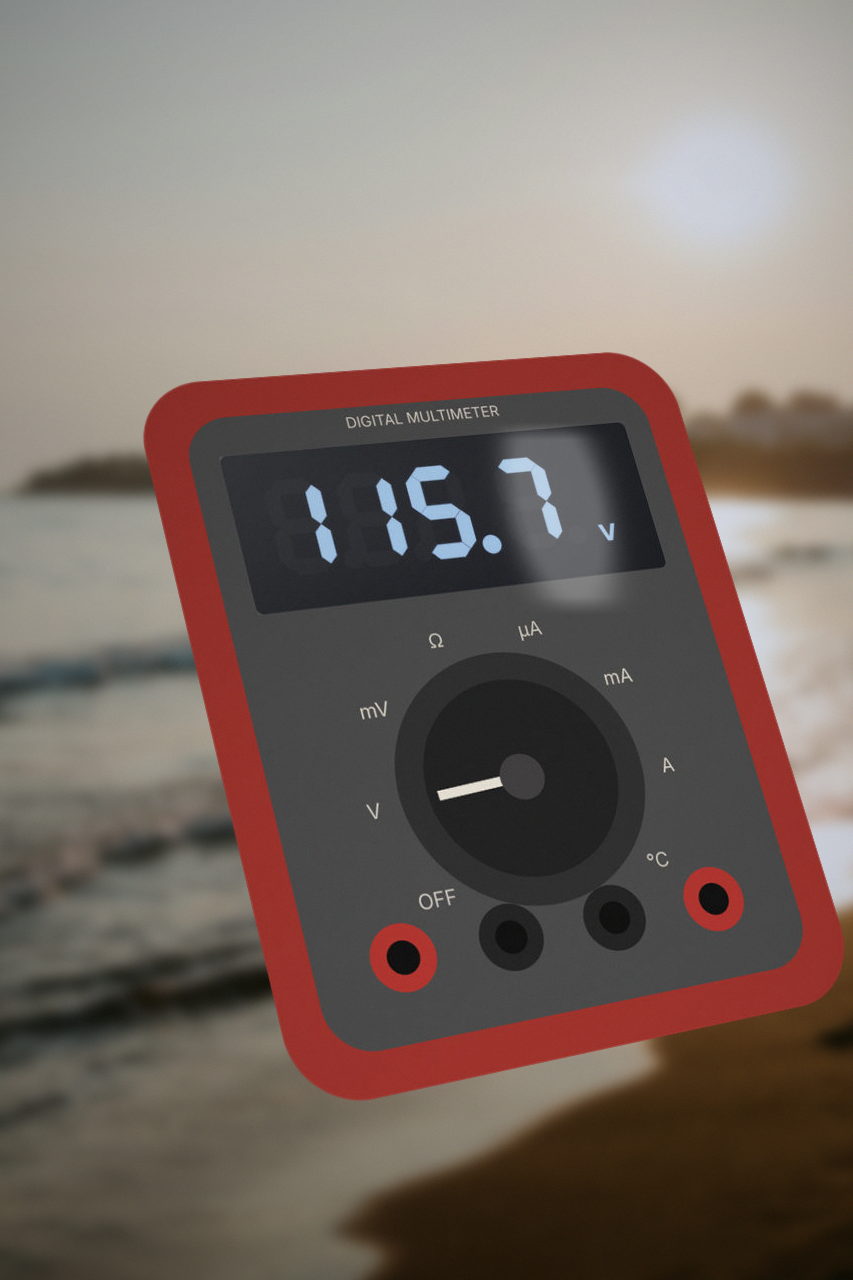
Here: 115.7 V
